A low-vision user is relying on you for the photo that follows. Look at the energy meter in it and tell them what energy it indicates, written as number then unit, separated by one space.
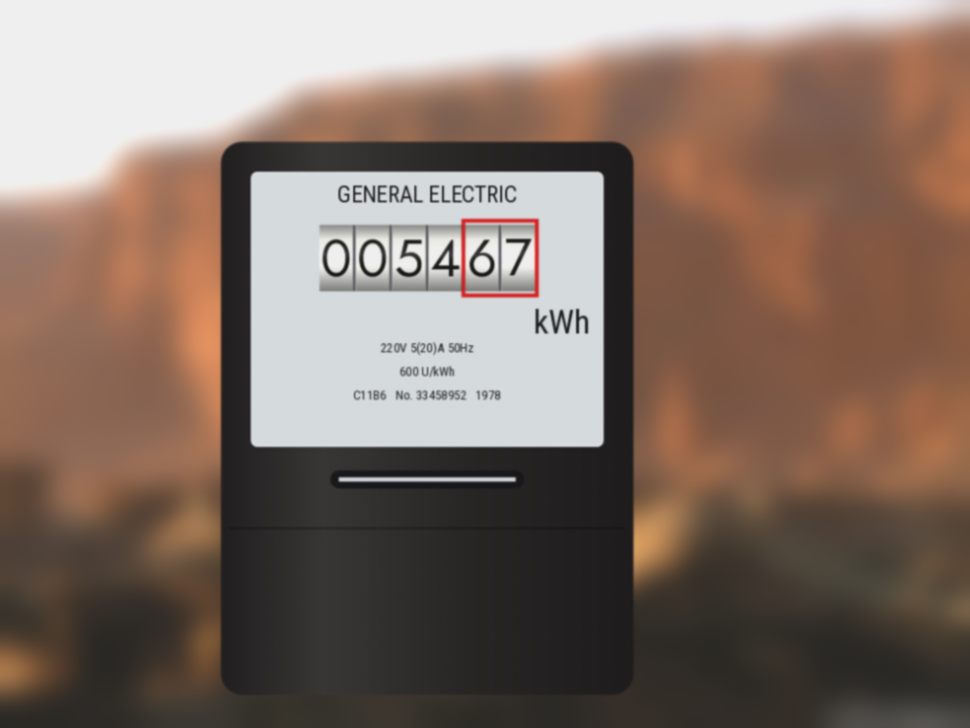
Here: 54.67 kWh
